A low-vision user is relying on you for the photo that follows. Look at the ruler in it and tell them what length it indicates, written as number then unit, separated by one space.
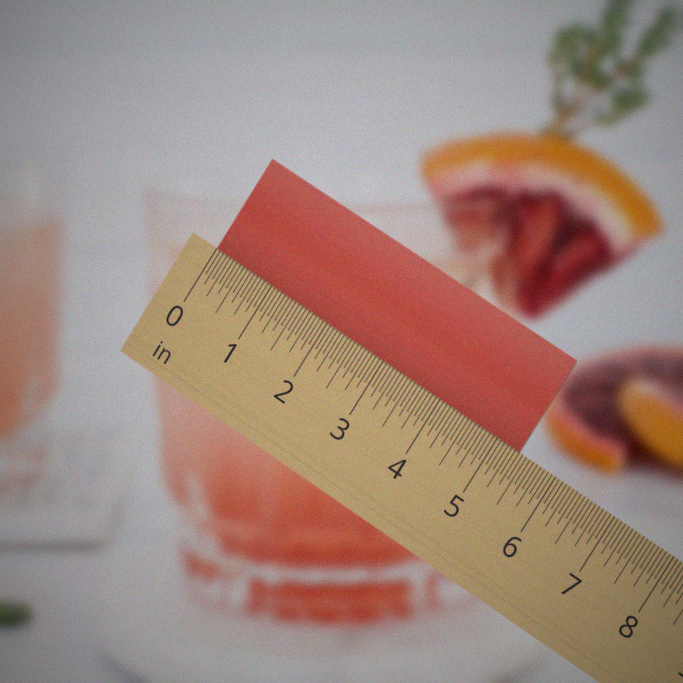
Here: 5.375 in
